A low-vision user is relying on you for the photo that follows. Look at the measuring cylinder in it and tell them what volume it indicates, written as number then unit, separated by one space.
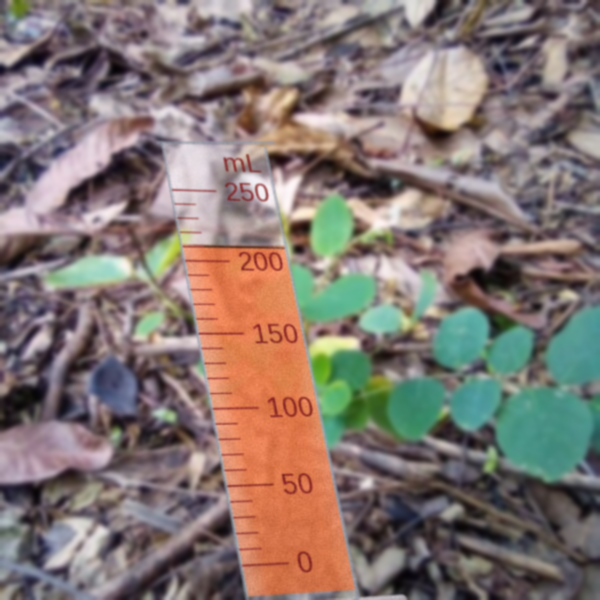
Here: 210 mL
